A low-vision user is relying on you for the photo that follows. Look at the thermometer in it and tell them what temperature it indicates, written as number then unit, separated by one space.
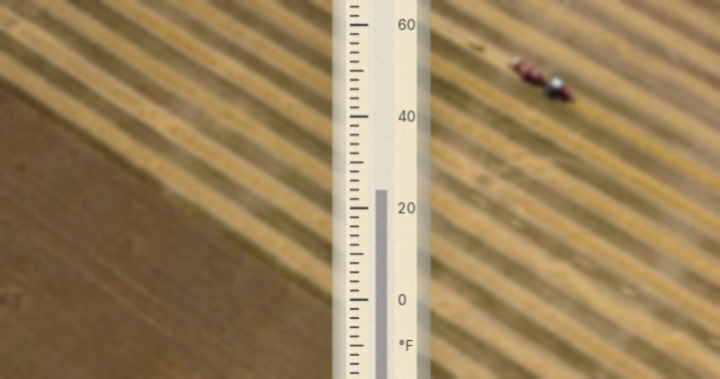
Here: 24 °F
